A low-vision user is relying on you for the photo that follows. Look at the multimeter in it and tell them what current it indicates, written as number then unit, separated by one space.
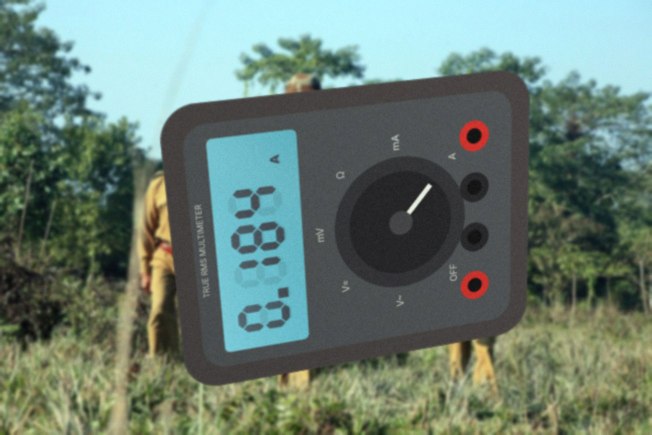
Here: 0.184 A
